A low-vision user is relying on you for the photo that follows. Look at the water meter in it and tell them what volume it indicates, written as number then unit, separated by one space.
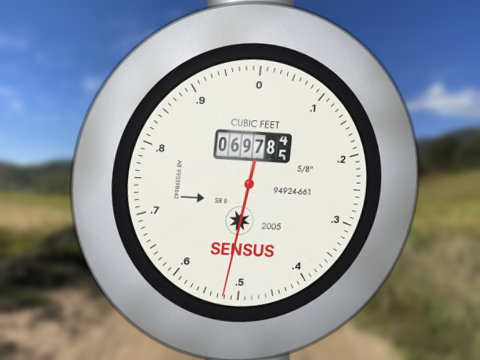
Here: 69784.52 ft³
